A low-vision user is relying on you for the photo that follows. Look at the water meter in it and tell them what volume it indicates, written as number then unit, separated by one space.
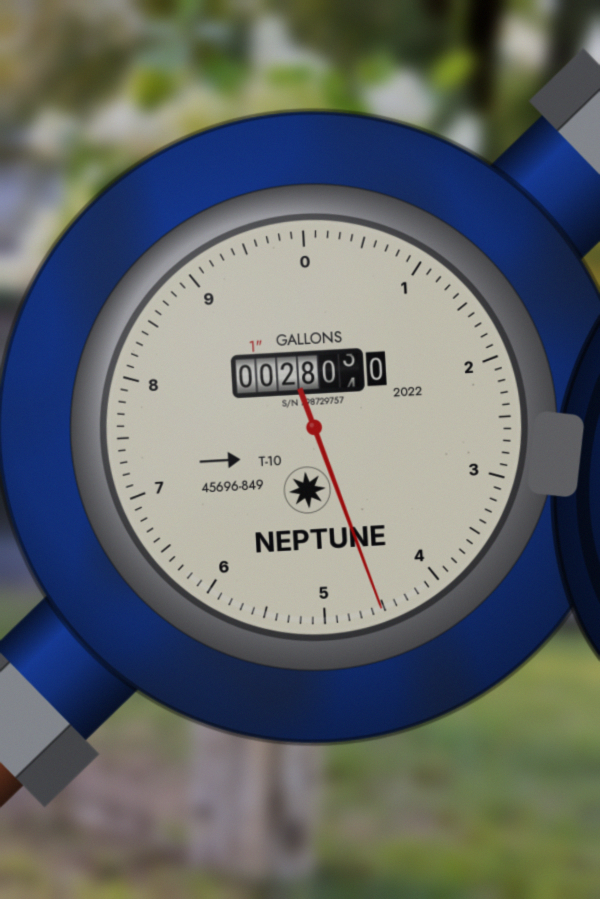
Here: 28034.5 gal
